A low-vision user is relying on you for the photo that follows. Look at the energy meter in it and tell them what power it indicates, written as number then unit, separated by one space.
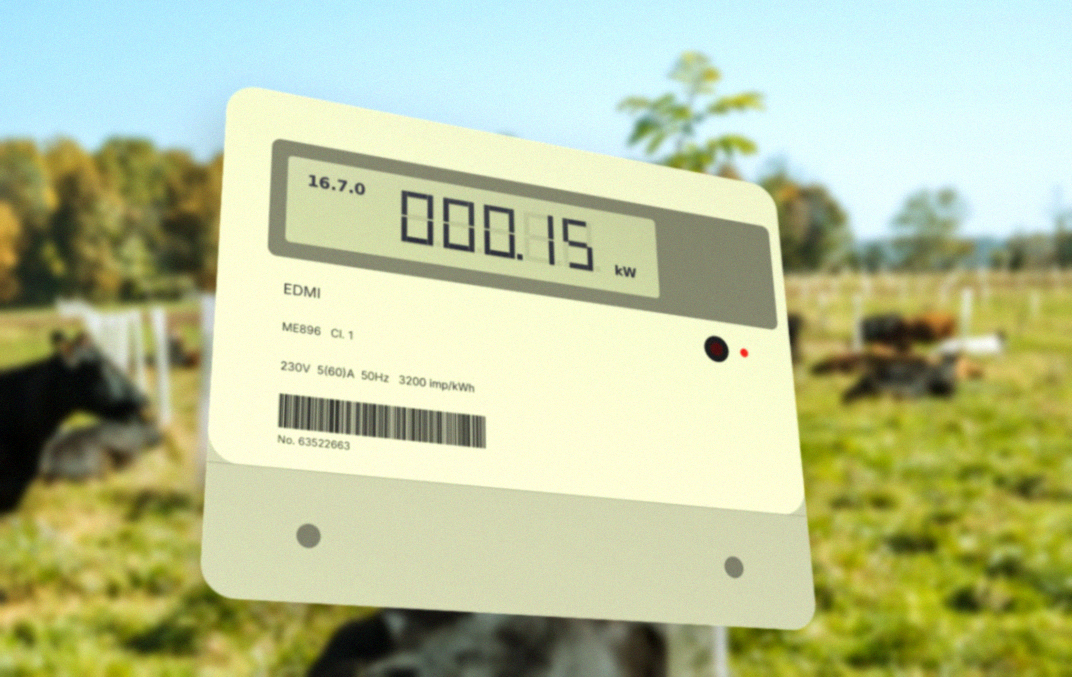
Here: 0.15 kW
